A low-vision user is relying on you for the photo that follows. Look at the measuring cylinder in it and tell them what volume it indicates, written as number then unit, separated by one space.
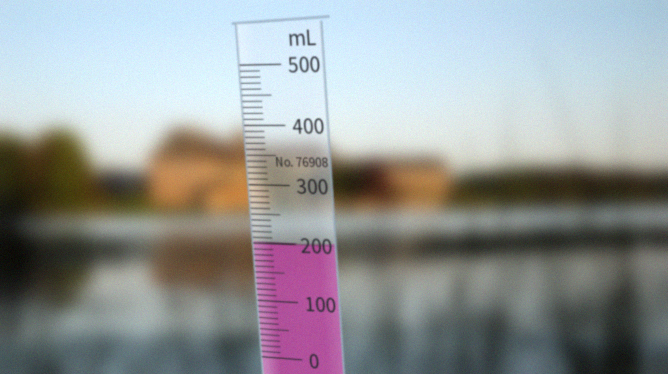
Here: 200 mL
